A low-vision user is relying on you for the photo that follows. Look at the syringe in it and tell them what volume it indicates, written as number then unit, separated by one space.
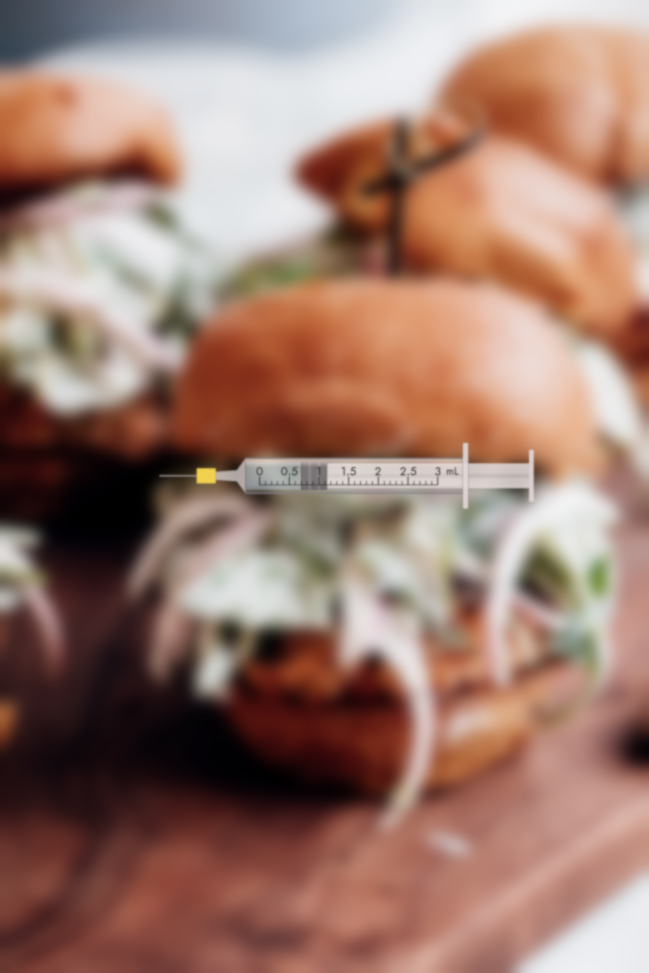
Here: 0.7 mL
